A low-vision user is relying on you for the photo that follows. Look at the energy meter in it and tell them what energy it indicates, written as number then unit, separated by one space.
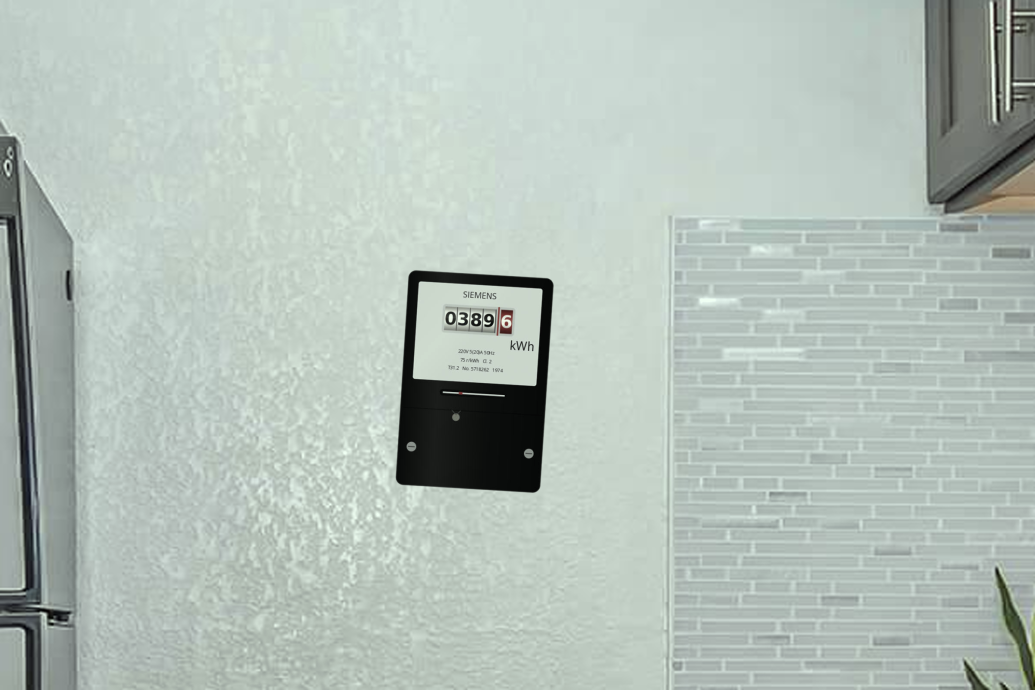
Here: 389.6 kWh
